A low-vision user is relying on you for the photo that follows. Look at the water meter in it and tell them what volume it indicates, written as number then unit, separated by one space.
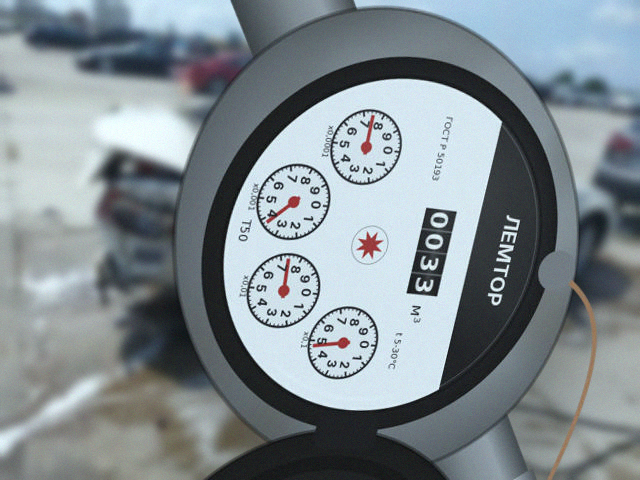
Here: 33.4737 m³
